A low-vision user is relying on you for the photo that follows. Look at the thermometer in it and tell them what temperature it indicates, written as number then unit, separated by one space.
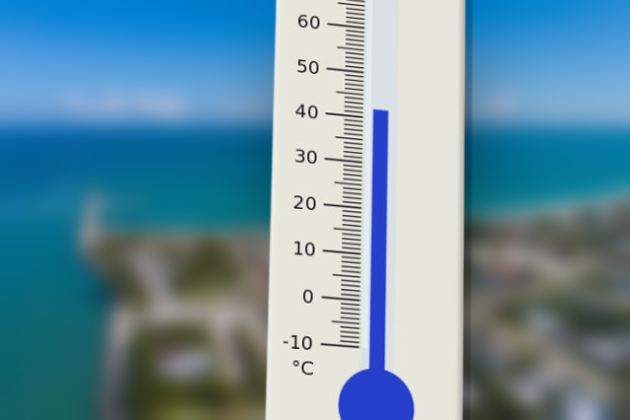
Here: 42 °C
